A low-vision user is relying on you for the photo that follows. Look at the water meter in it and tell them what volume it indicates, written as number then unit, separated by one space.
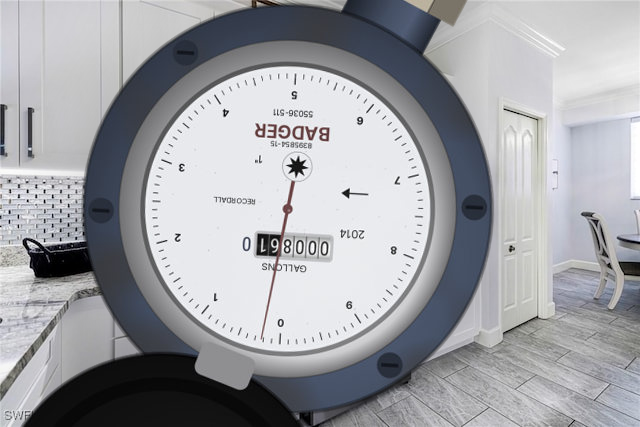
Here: 8610.2 gal
